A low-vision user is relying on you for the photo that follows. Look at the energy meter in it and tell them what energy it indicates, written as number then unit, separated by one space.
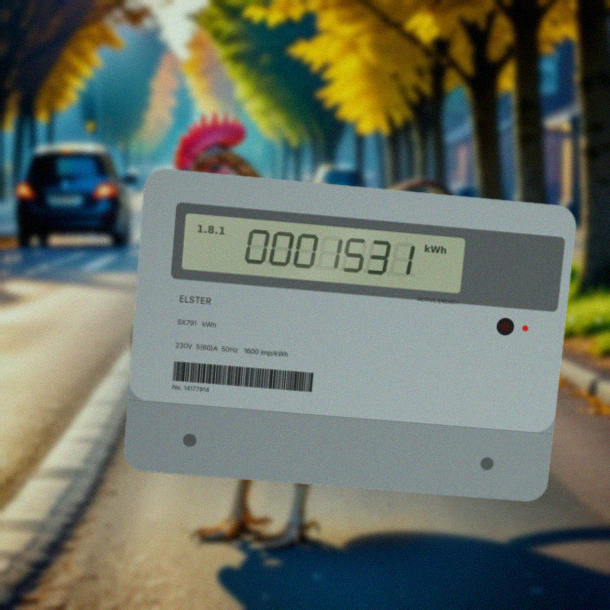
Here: 1531 kWh
